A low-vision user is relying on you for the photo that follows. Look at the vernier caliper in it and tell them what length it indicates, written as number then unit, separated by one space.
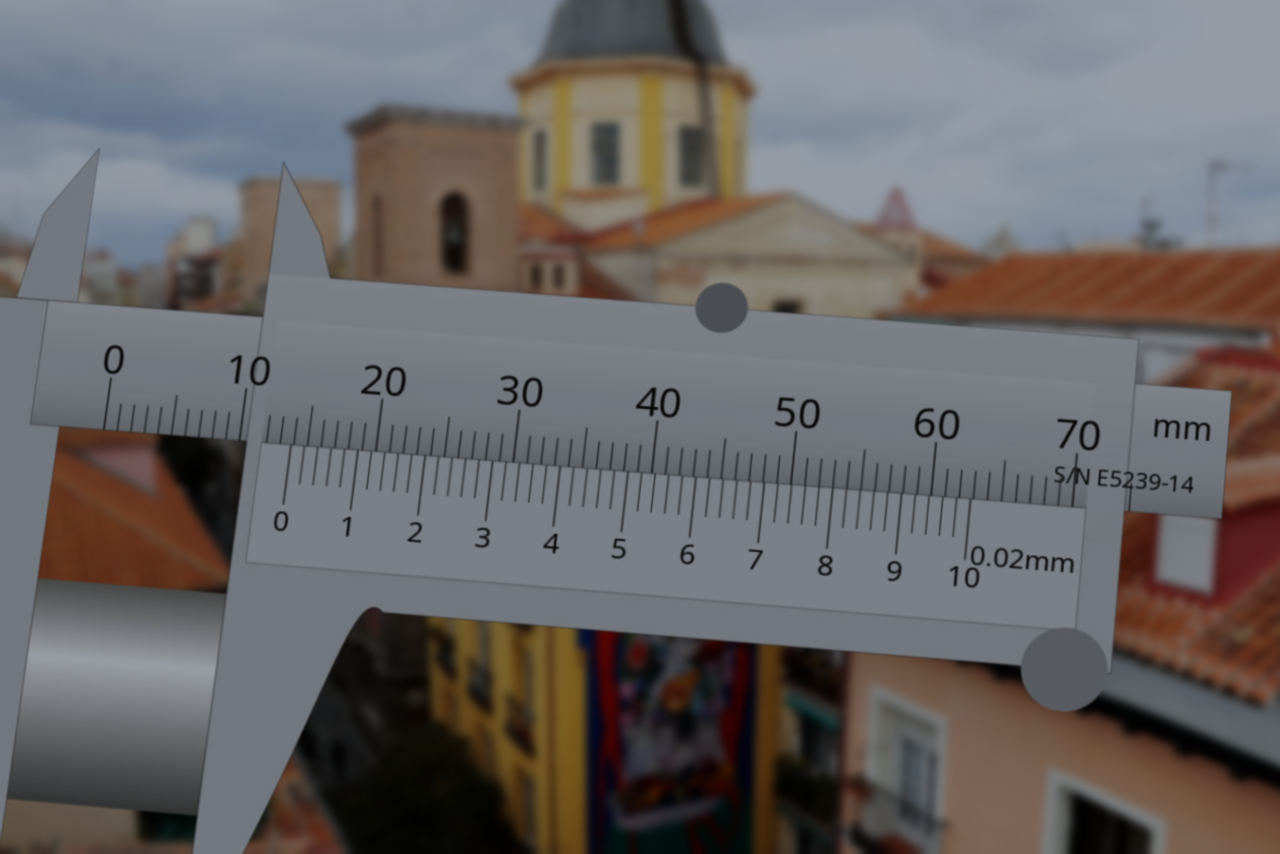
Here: 13.8 mm
